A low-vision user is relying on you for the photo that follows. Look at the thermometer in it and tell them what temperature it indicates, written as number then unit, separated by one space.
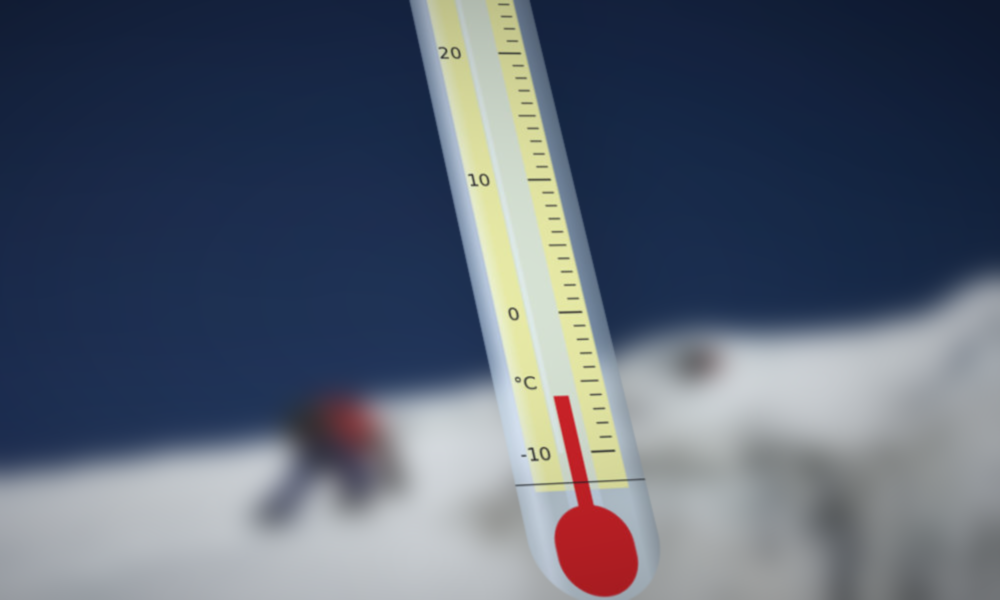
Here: -6 °C
